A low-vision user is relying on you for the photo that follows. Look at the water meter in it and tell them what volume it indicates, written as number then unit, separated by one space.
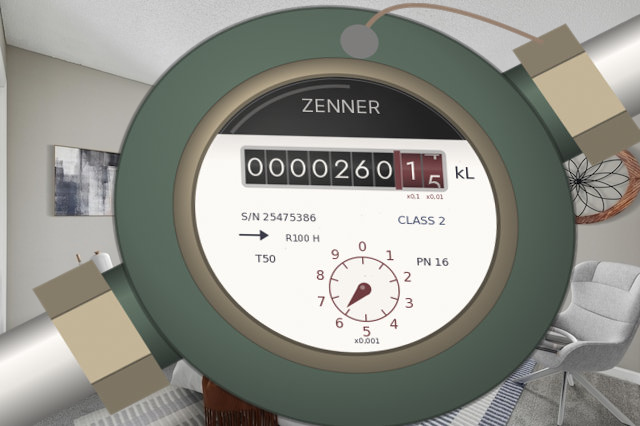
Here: 260.146 kL
